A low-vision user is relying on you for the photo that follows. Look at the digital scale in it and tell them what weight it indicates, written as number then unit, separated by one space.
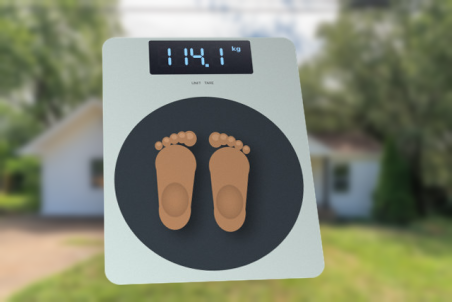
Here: 114.1 kg
